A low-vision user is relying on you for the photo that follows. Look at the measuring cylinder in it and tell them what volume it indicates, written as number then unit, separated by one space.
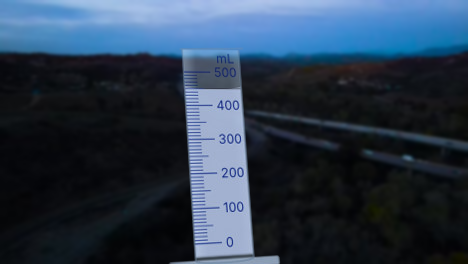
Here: 450 mL
